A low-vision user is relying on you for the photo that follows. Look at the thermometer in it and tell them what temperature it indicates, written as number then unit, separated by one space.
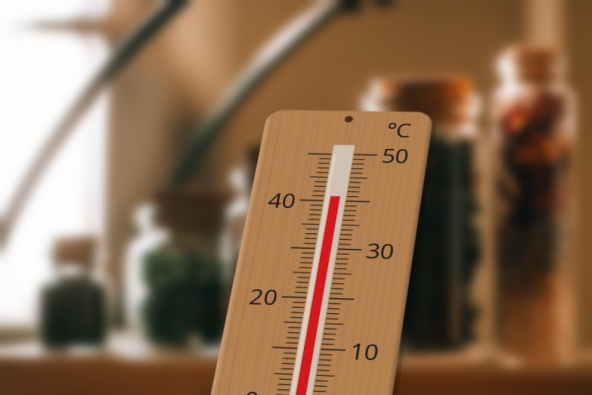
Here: 41 °C
